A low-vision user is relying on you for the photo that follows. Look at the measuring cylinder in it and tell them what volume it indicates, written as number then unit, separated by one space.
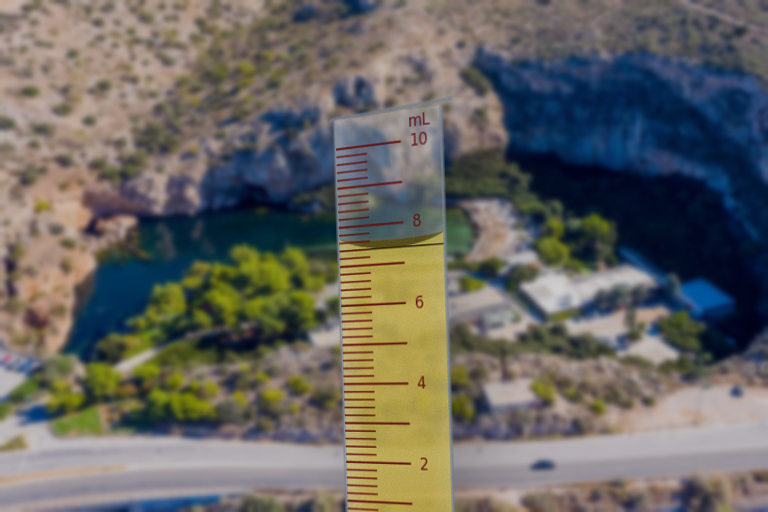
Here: 7.4 mL
